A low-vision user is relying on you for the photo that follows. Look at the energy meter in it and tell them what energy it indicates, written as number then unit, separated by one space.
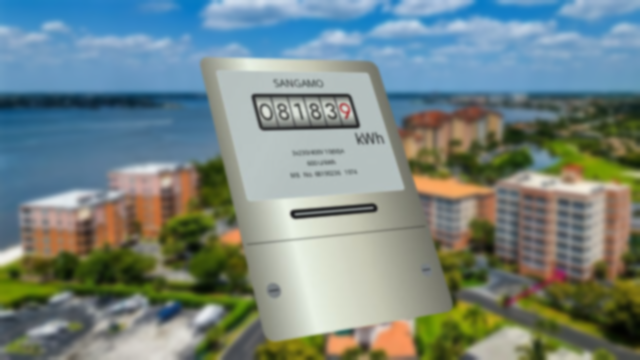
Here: 8183.9 kWh
